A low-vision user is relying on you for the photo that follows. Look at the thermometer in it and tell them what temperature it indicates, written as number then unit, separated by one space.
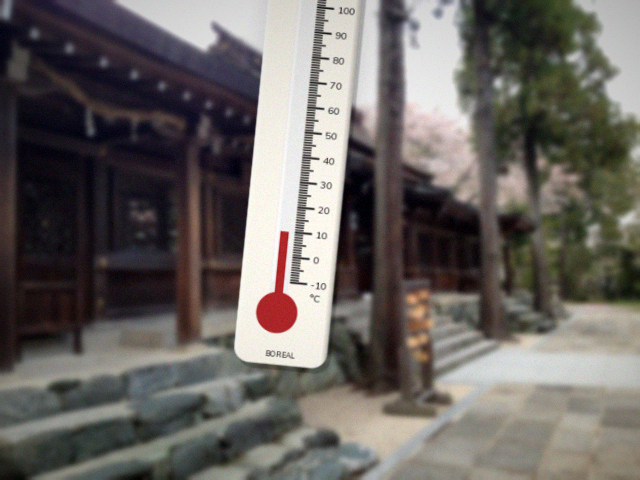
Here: 10 °C
